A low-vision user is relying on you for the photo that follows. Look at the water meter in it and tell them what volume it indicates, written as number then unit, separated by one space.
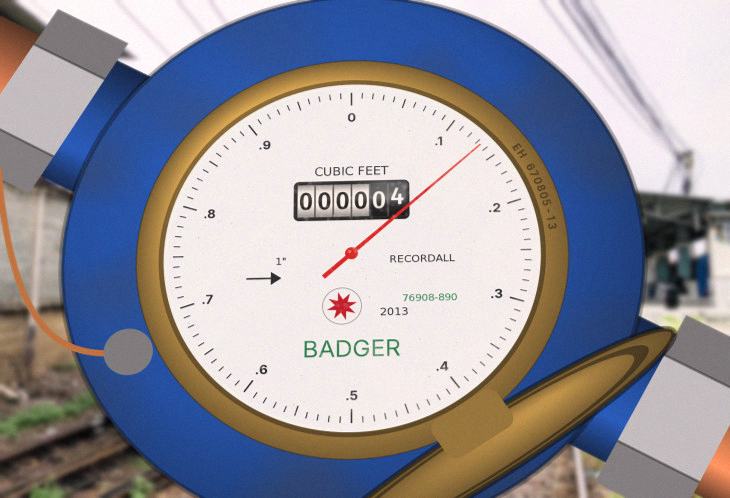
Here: 4.13 ft³
